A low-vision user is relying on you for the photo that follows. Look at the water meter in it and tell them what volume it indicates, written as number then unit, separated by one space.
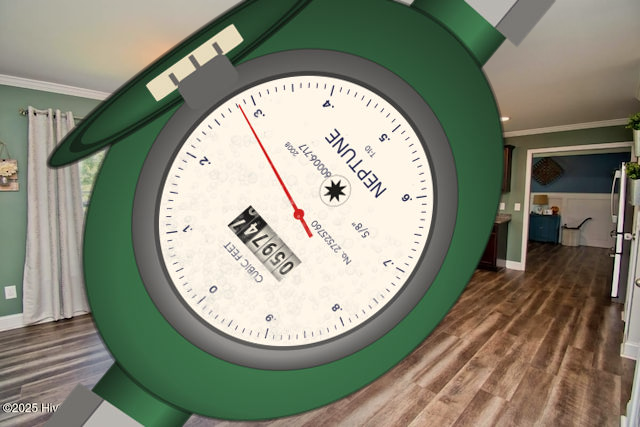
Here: 59747.28 ft³
